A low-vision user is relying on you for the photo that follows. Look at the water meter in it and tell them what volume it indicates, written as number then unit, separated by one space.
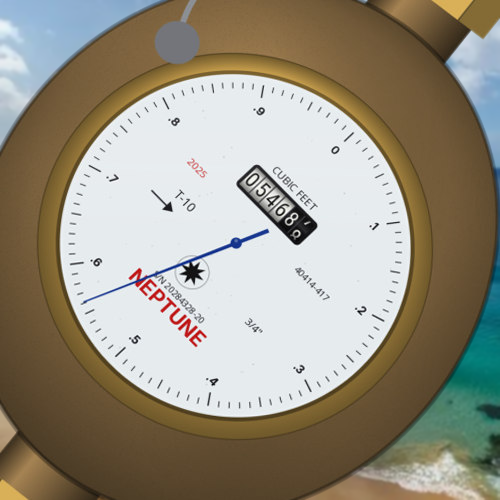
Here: 54687.56 ft³
